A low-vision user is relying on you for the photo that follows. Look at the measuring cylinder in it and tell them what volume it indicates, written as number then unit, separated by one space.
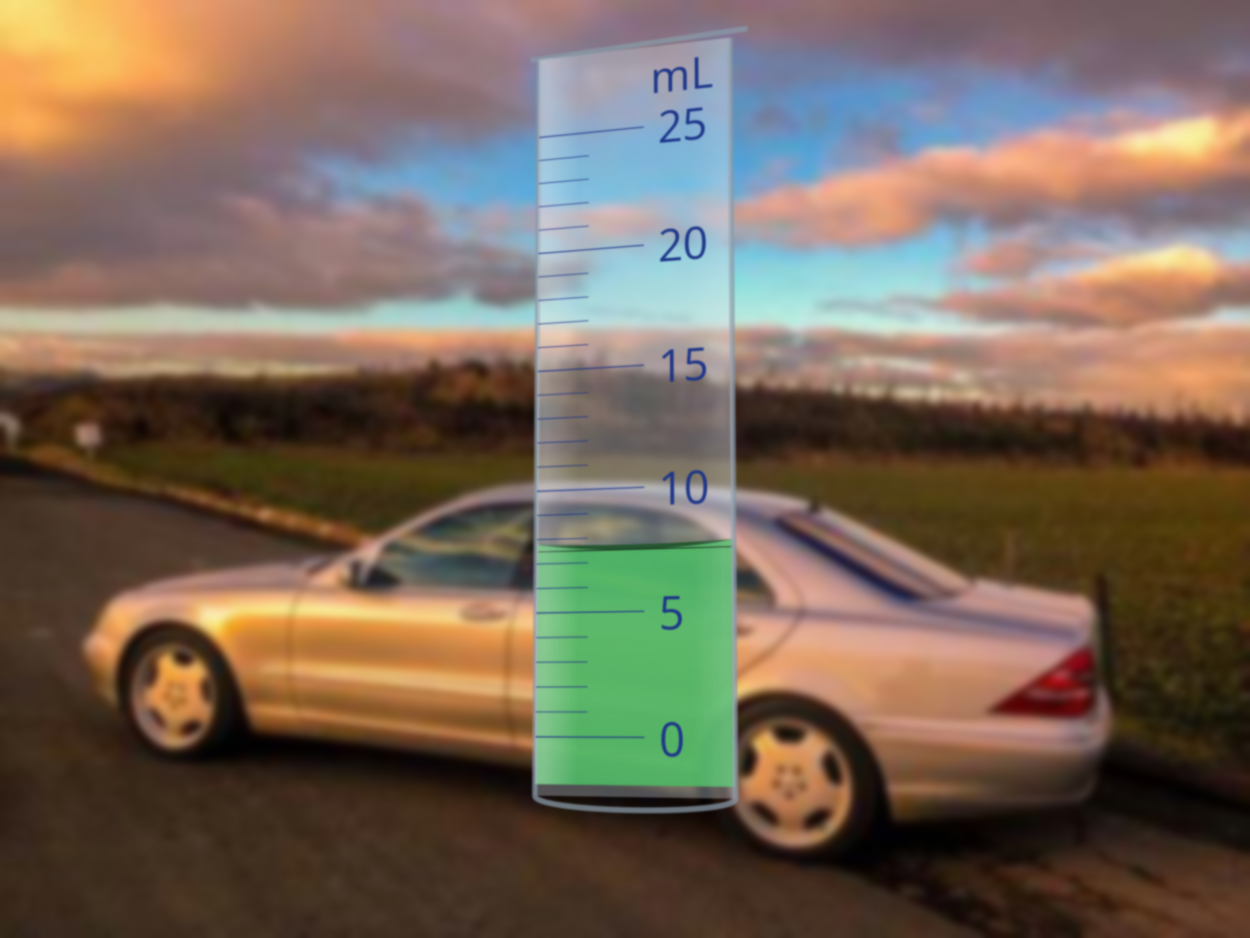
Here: 7.5 mL
